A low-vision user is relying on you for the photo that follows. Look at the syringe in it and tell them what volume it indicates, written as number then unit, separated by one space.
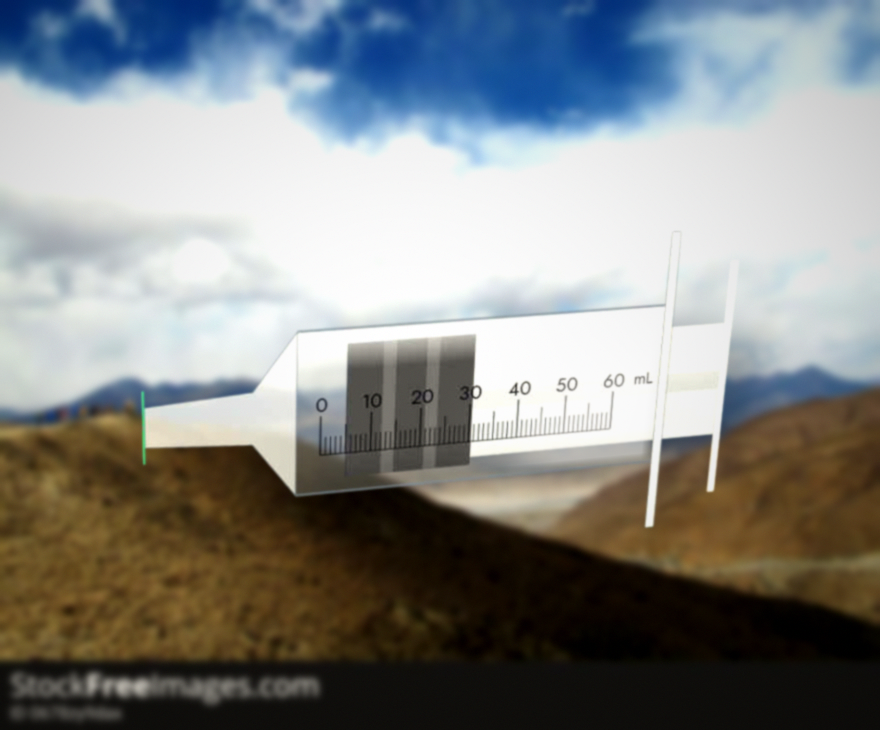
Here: 5 mL
